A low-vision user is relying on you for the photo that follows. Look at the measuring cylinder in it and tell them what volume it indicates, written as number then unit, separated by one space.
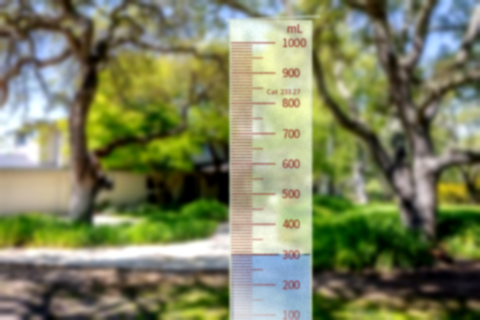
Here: 300 mL
